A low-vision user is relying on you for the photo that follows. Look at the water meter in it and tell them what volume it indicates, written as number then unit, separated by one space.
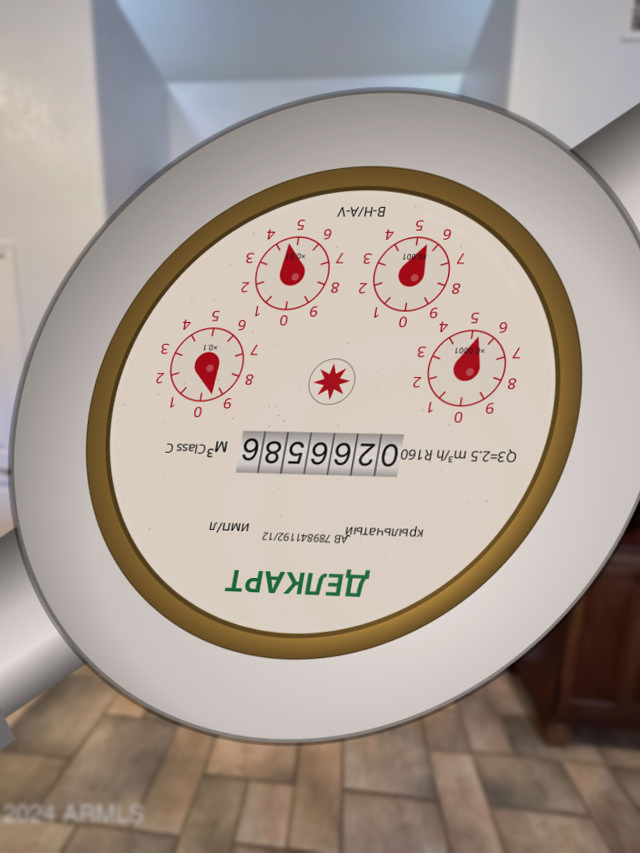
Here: 266585.9455 m³
